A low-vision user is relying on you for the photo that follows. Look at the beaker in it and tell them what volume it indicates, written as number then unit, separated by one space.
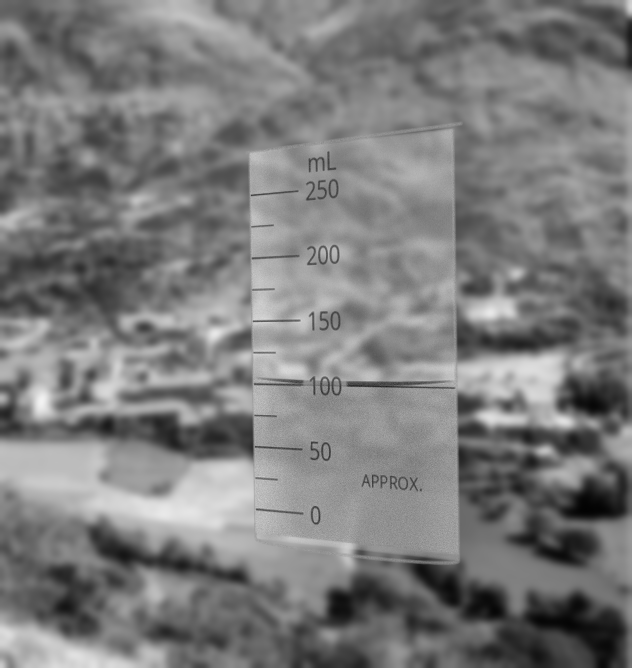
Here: 100 mL
